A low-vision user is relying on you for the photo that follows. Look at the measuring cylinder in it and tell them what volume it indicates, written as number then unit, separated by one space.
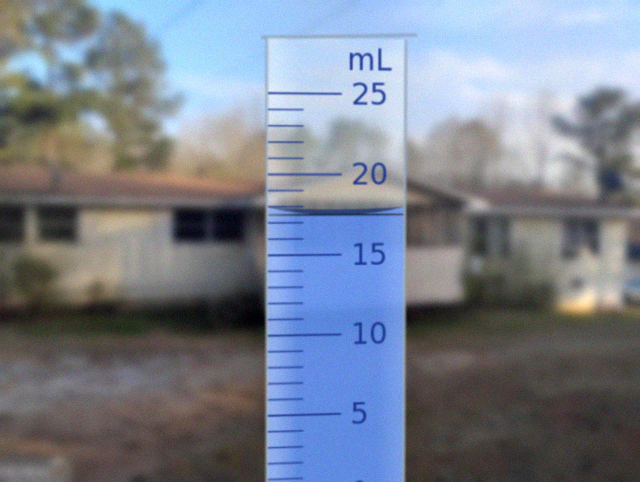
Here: 17.5 mL
